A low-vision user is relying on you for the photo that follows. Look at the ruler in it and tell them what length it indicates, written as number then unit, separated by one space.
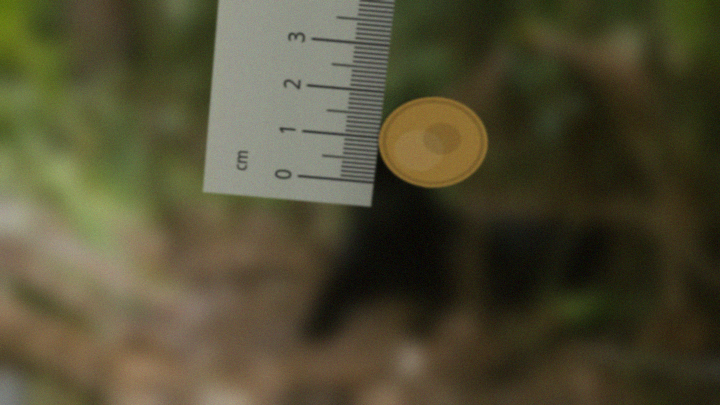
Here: 2 cm
